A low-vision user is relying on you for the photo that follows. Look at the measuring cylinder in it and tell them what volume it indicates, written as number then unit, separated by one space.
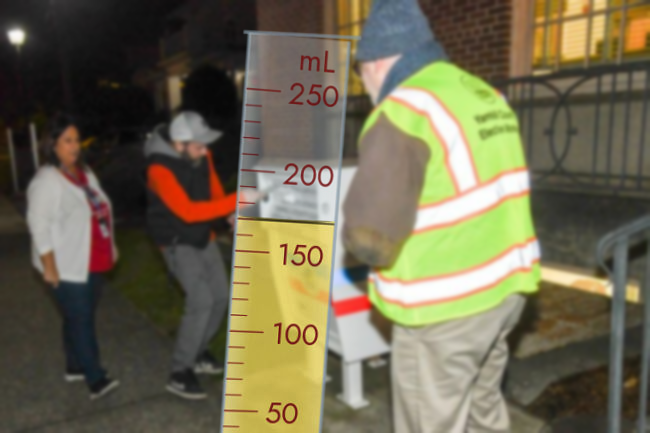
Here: 170 mL
